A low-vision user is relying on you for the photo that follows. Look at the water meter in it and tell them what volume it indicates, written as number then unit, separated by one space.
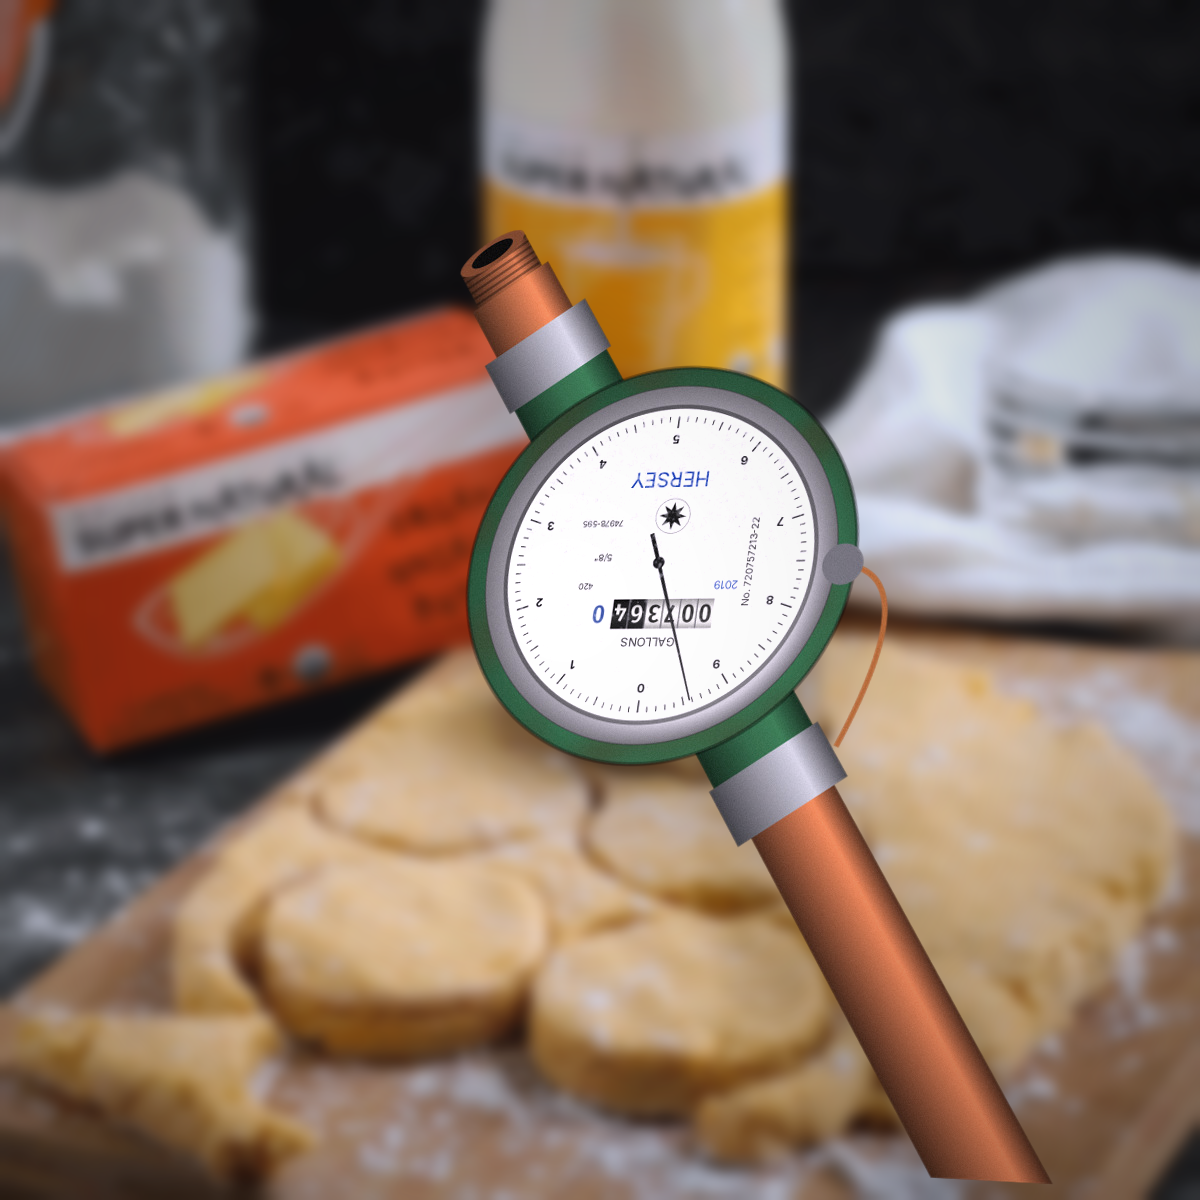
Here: 73639.4 gal
